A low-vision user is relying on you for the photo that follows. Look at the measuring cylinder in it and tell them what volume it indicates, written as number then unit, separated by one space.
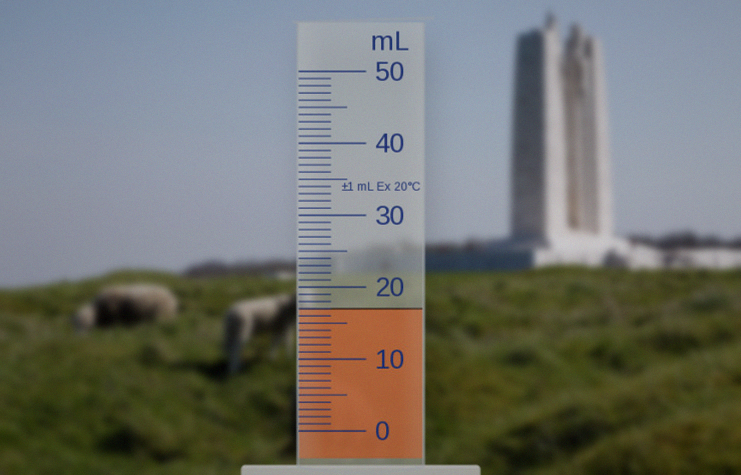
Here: 17 mL
